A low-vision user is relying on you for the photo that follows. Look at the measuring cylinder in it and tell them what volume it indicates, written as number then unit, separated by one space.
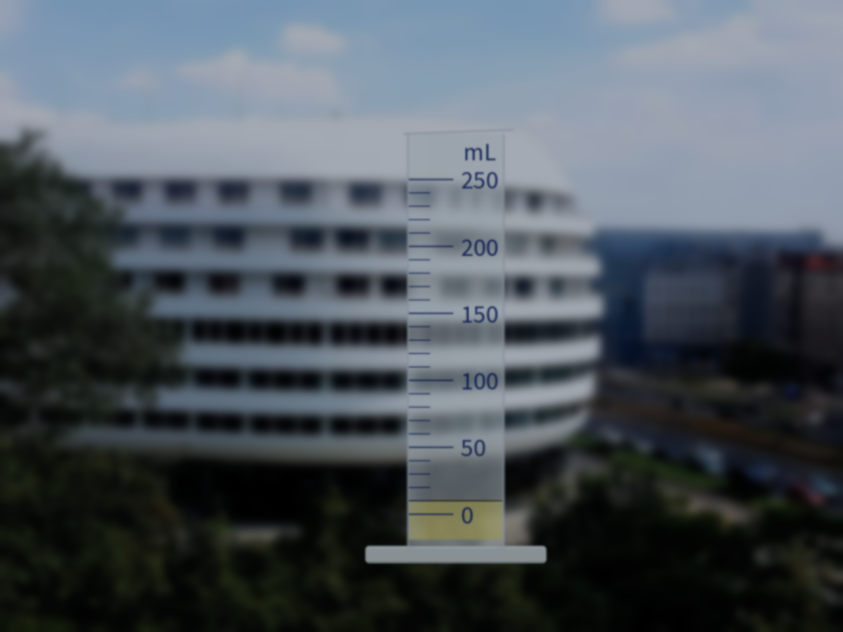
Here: 10 mL
